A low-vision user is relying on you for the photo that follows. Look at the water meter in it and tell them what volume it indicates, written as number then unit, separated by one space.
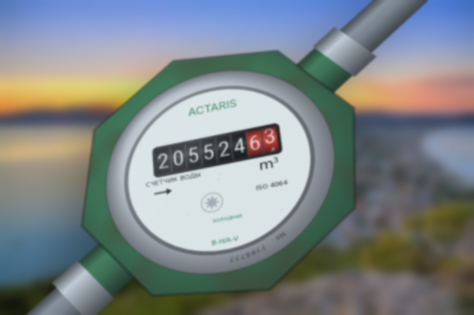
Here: 205524.63 m³
